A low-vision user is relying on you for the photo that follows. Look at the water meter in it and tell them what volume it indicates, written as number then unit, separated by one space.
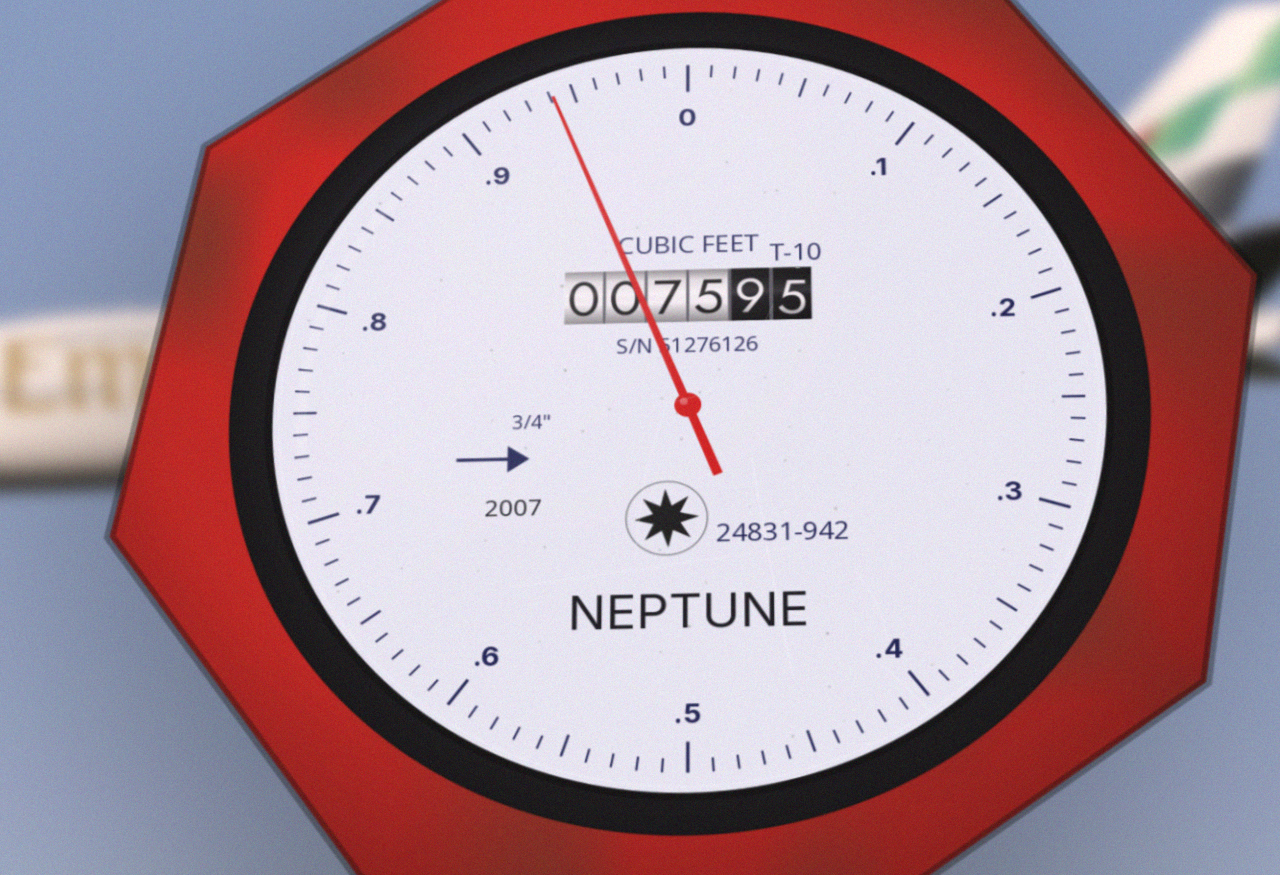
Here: 7594.94 ft³
